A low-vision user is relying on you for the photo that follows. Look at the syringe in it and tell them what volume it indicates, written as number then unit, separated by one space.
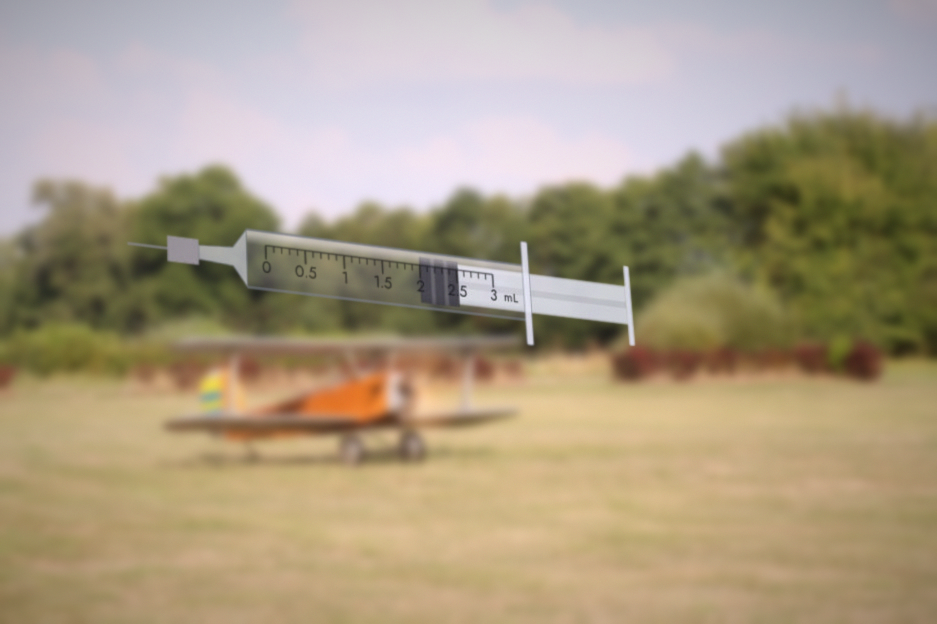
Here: 2 mL
